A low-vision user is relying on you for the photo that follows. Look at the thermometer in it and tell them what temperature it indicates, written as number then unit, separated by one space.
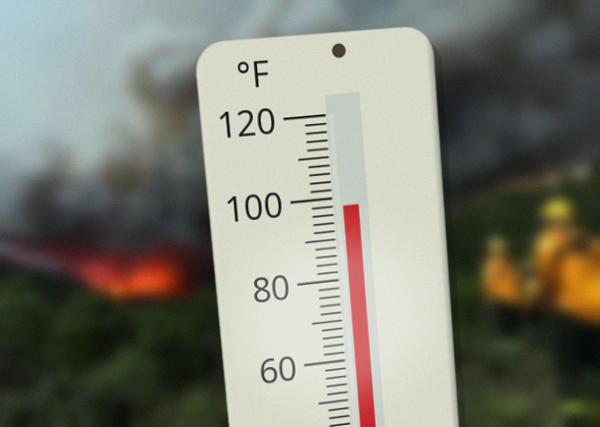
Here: 98 °F
